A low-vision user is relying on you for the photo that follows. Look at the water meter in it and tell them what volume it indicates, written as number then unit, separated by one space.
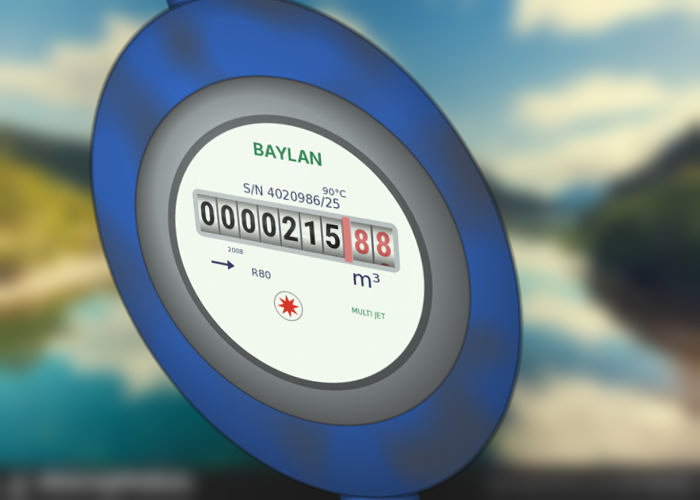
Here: 215.88 m³
